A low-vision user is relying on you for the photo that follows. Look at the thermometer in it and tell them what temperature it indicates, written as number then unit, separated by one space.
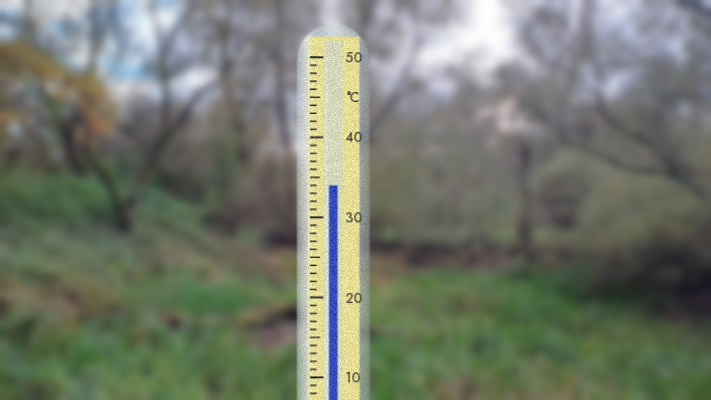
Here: 34 °C
